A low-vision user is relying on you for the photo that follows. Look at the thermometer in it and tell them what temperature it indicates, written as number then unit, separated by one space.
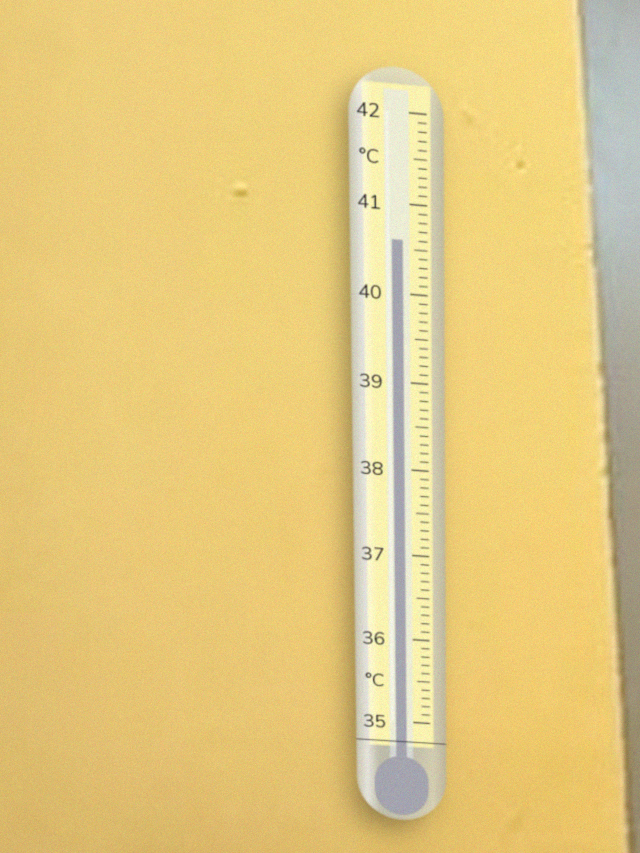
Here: 40.6 °C
